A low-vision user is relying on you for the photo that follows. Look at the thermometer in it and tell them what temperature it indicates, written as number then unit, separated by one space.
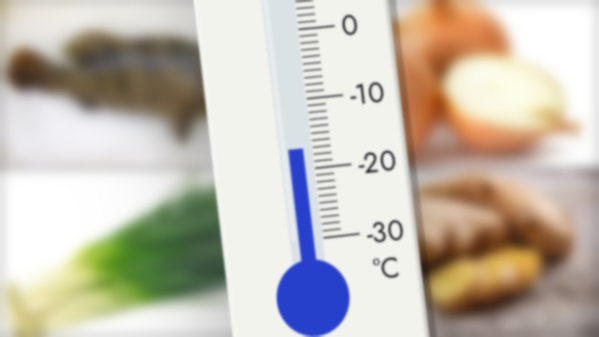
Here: -17 °C
